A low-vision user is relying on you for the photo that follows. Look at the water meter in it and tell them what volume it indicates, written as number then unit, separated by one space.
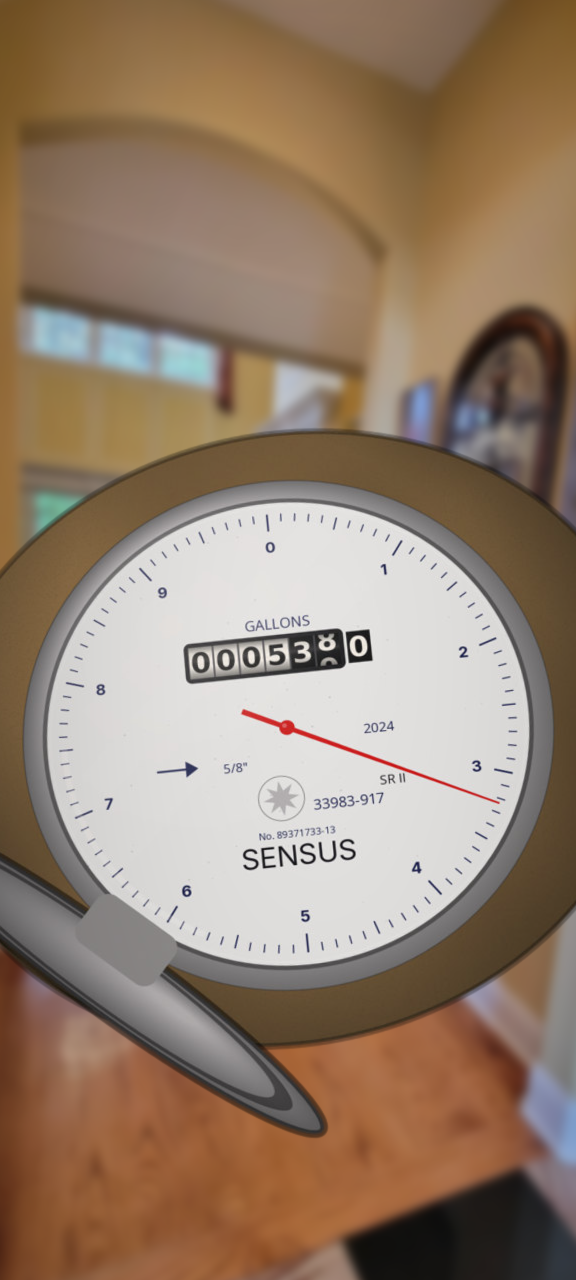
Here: 5383.2 gal
